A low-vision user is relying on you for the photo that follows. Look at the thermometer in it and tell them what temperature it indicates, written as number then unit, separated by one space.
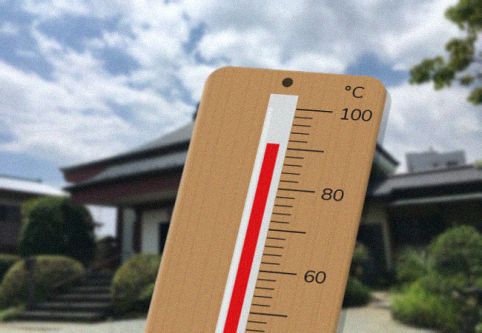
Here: 91 °C
